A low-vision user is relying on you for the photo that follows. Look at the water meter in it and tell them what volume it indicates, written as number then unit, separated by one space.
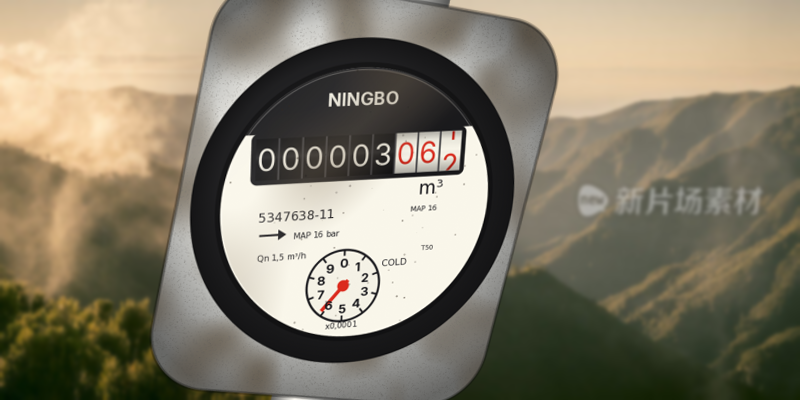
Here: 3.0616 m³
